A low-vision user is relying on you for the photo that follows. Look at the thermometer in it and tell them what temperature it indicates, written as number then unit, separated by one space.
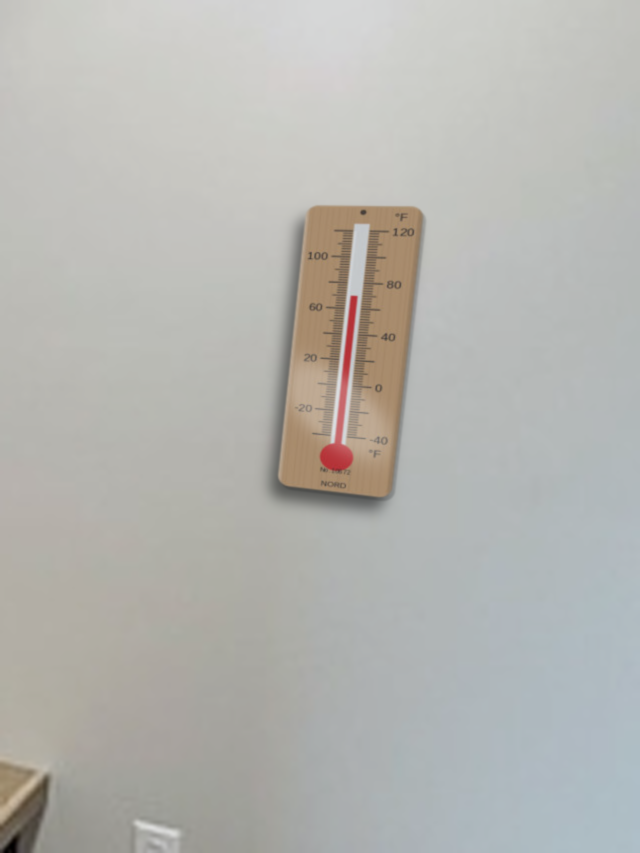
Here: 70 °F
